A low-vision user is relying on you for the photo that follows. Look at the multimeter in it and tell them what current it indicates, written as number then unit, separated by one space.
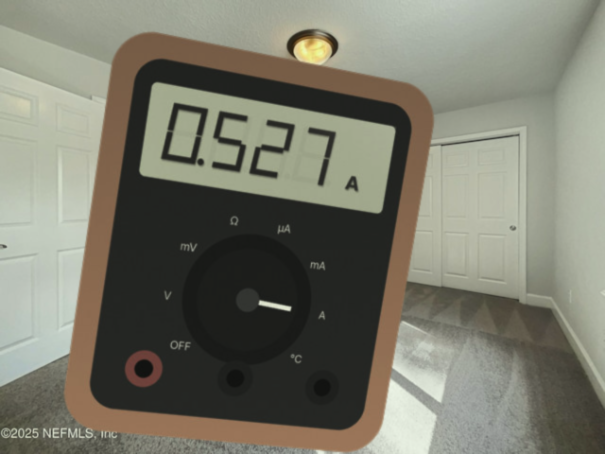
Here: 0.527 A
